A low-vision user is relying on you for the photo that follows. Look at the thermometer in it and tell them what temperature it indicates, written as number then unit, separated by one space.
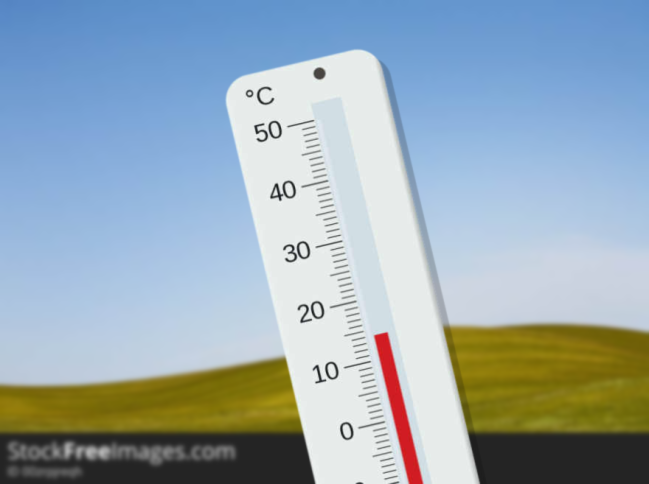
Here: 14 °C
